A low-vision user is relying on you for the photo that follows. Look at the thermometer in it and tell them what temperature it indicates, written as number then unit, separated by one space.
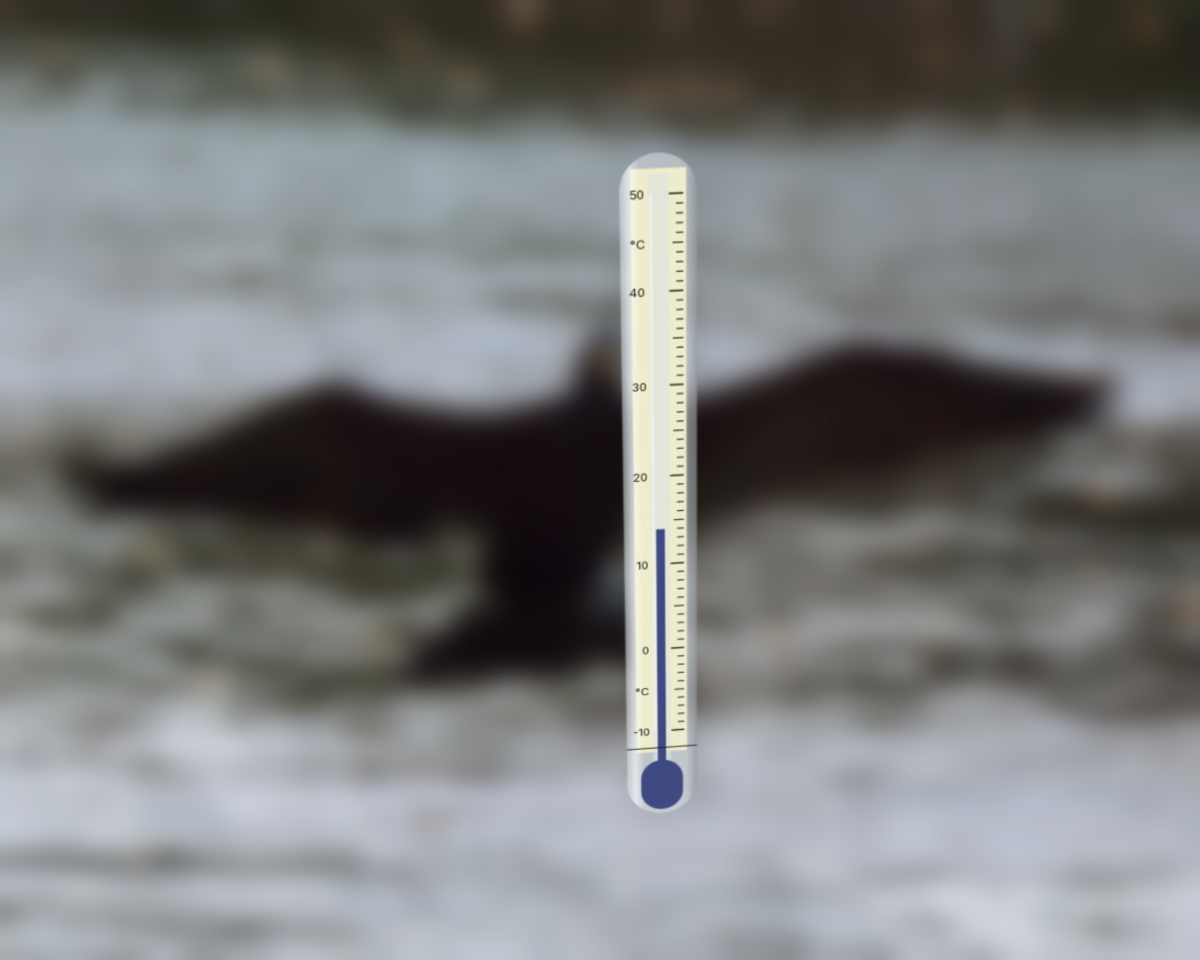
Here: 14 °C
